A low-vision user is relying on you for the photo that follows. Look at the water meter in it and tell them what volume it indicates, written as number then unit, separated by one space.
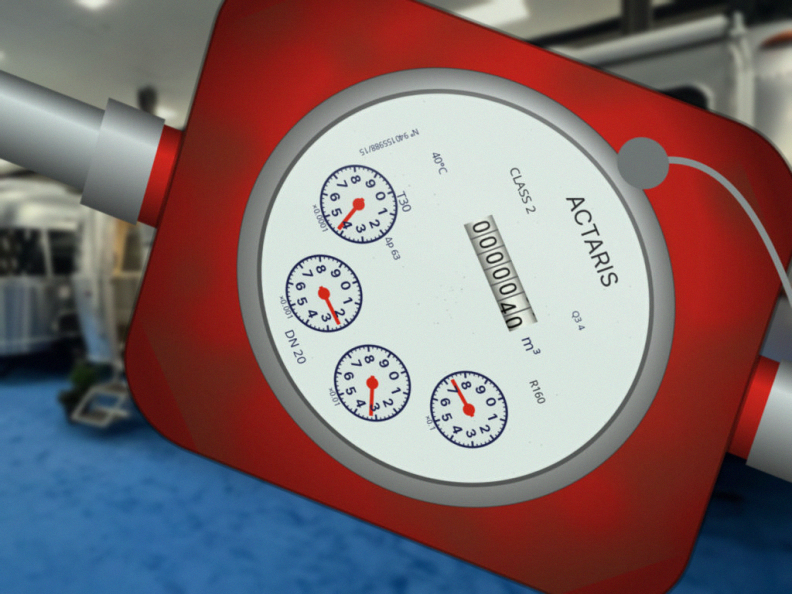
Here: 39.7324 m³
